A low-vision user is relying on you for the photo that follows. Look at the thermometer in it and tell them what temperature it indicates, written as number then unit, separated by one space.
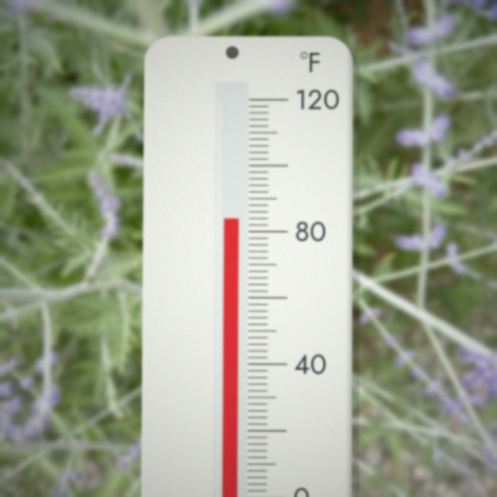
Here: 84 °F
